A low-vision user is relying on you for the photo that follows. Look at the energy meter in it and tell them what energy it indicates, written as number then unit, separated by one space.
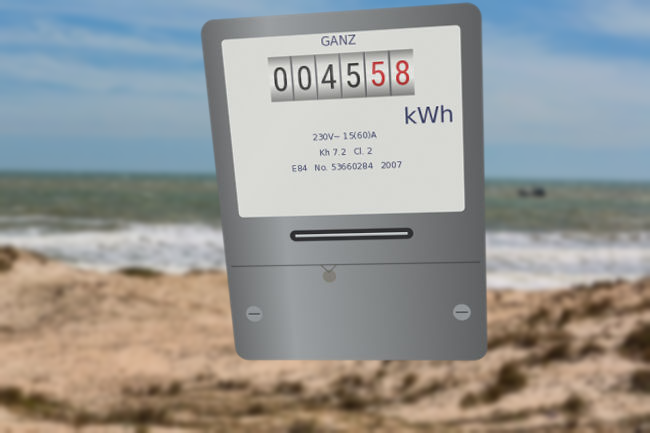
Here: 45.58 kWh
